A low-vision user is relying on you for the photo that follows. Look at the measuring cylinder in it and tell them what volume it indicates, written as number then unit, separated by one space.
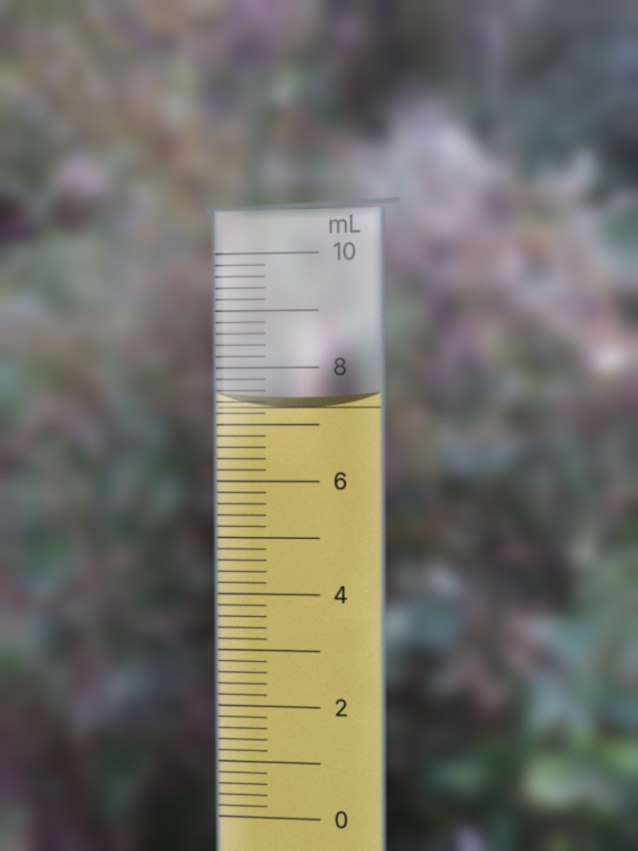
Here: 7.3 mL
